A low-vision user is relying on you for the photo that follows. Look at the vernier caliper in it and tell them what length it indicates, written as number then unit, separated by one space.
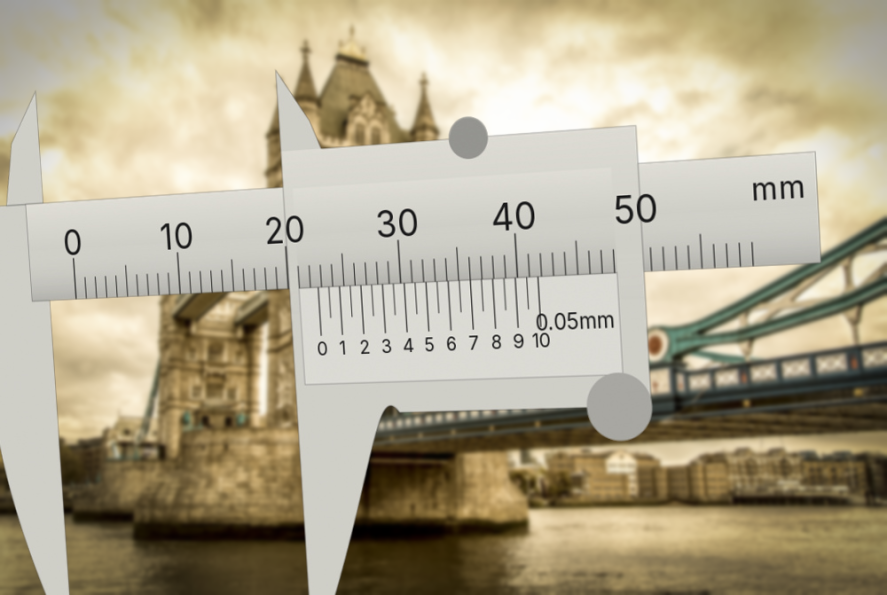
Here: 22.7 mm
